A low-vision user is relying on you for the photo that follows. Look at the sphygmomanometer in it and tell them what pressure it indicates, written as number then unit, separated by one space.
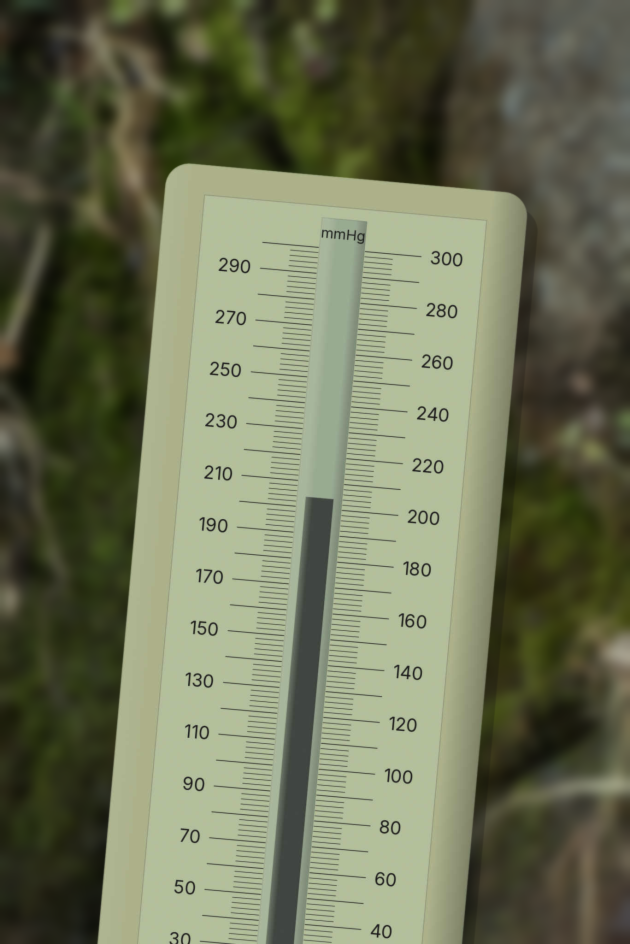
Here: 204 mmHg
